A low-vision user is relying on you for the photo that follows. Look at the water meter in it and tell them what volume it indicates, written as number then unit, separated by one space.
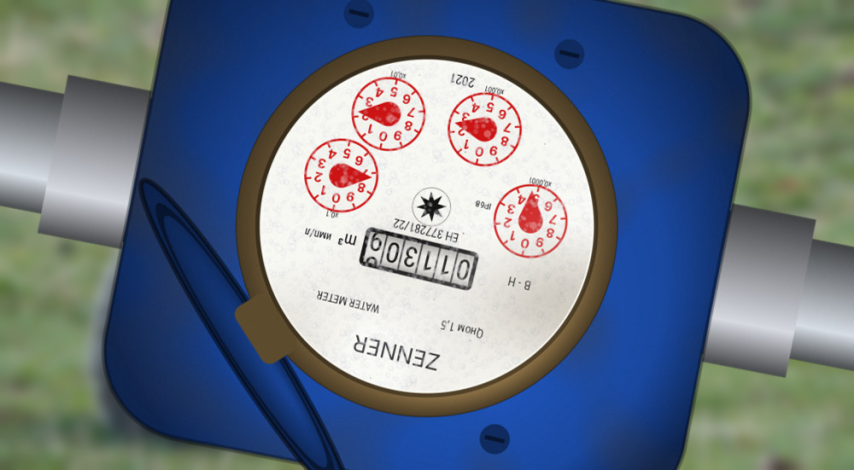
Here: 11308.7224 m³
